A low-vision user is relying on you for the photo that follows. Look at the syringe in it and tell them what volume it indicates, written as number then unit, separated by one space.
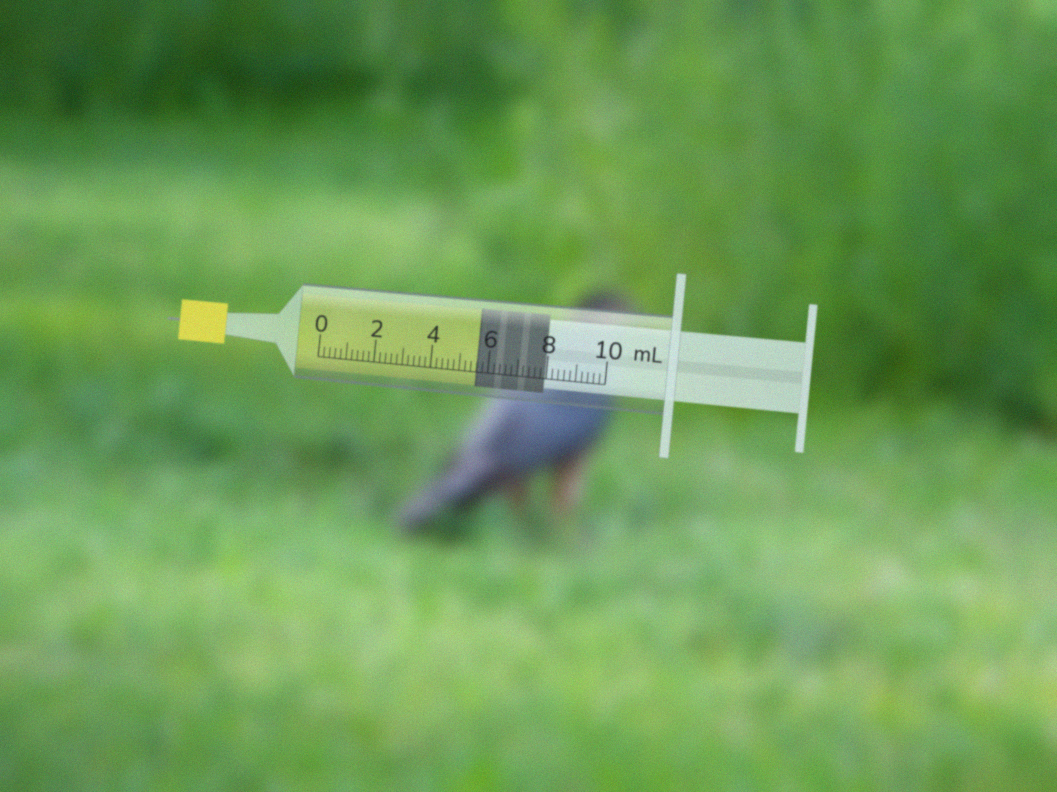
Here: 5.6 mL
